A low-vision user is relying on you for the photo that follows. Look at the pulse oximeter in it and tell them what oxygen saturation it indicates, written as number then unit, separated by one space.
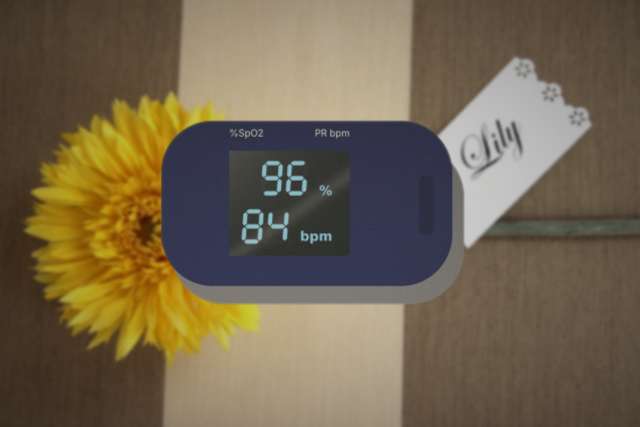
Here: 96 %
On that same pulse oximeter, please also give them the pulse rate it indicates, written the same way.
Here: 84 bpm
